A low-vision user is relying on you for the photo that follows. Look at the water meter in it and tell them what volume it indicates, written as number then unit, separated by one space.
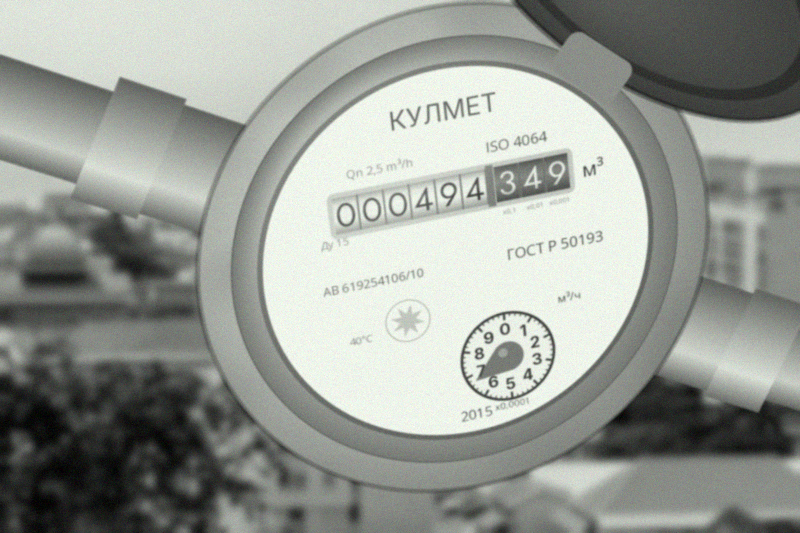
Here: 494.3496 m³
